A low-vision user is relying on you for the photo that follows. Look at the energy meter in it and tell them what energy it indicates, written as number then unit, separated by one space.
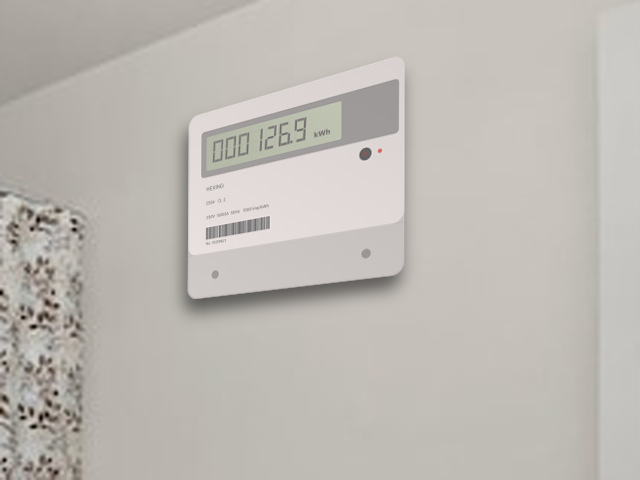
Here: 126.9 kWh
